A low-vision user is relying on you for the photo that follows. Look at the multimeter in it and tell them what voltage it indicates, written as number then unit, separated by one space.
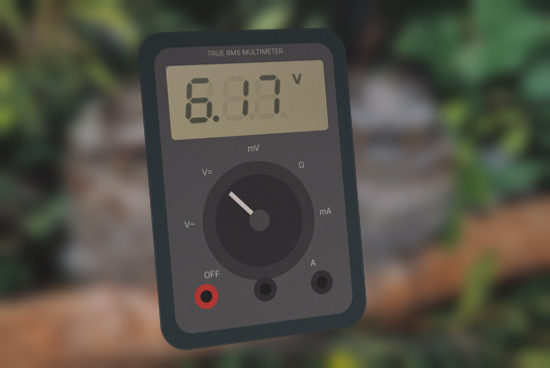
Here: 6.17 V
